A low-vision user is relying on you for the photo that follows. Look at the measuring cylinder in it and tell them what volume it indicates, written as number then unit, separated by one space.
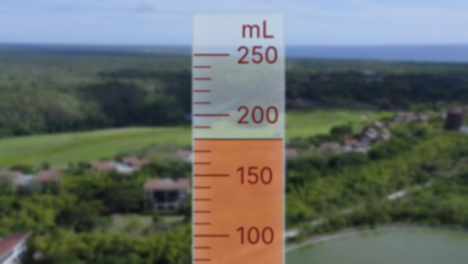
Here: 180 mL
